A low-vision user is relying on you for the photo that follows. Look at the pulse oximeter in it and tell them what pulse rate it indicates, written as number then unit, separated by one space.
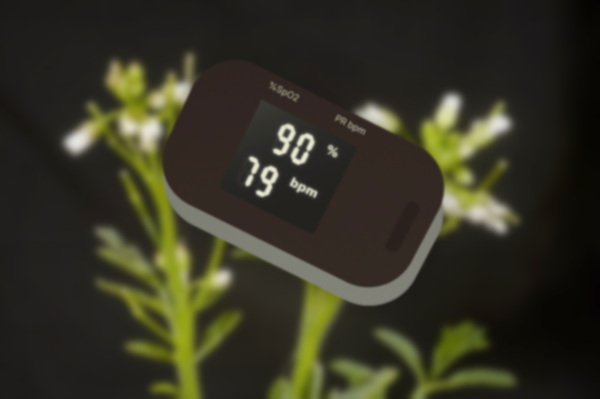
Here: 79 bpm
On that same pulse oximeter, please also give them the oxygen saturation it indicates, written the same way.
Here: 90 %
